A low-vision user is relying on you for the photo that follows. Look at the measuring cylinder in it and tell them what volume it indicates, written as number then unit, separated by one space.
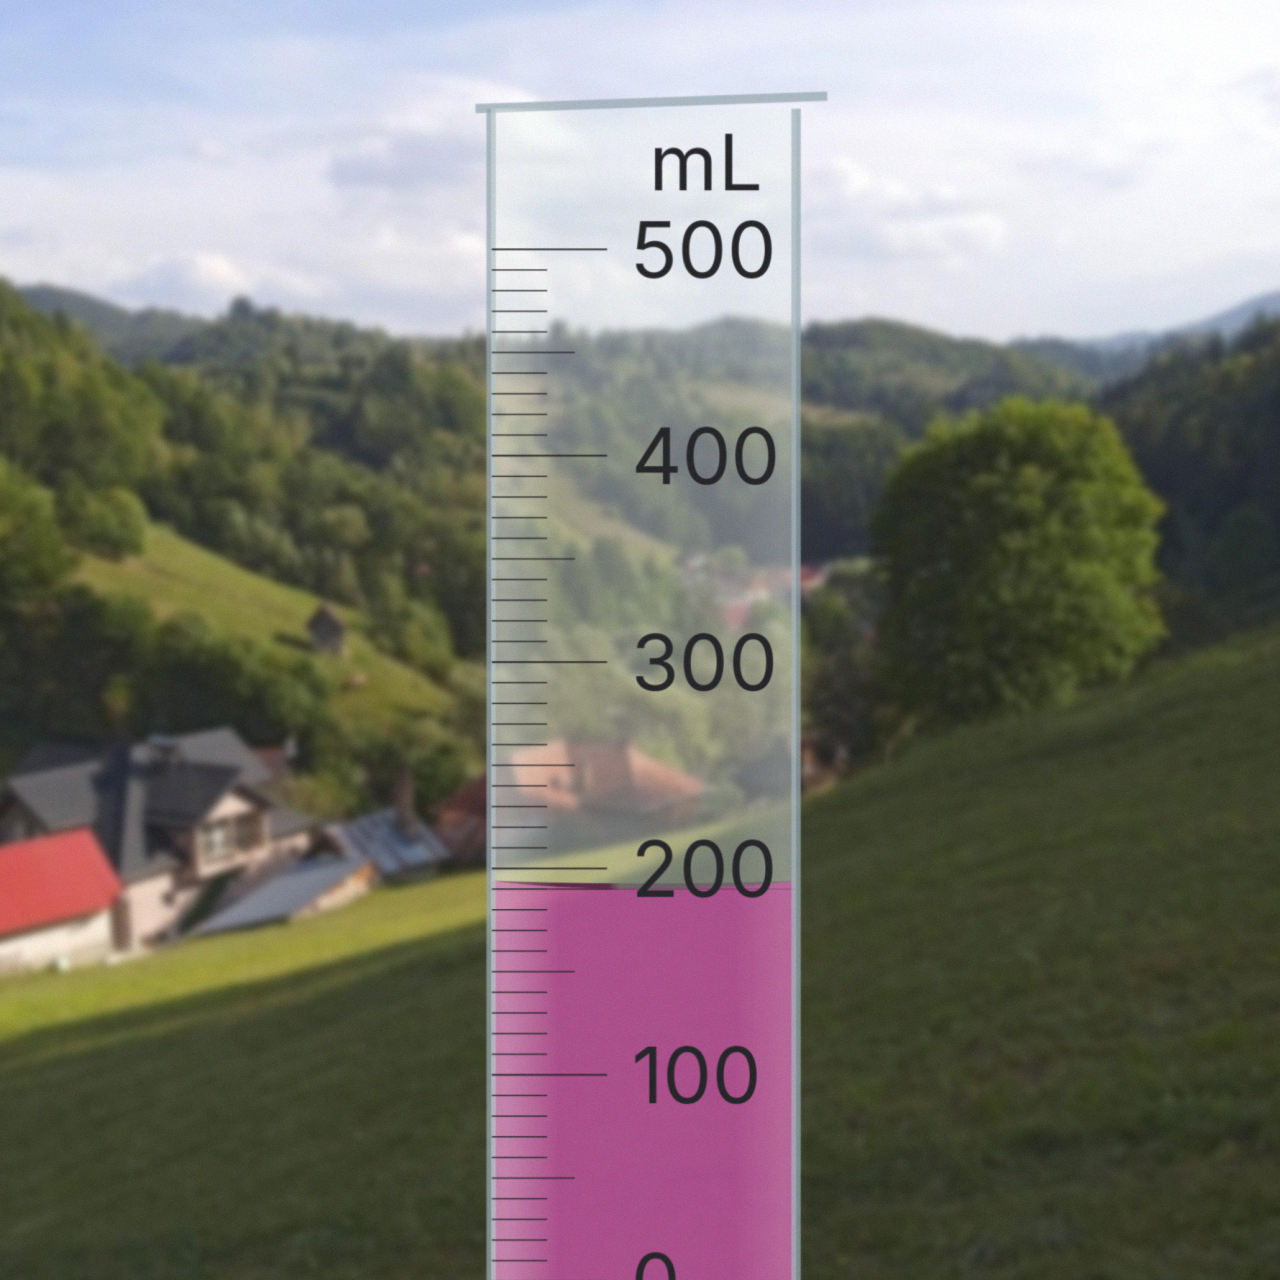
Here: 190 mL
